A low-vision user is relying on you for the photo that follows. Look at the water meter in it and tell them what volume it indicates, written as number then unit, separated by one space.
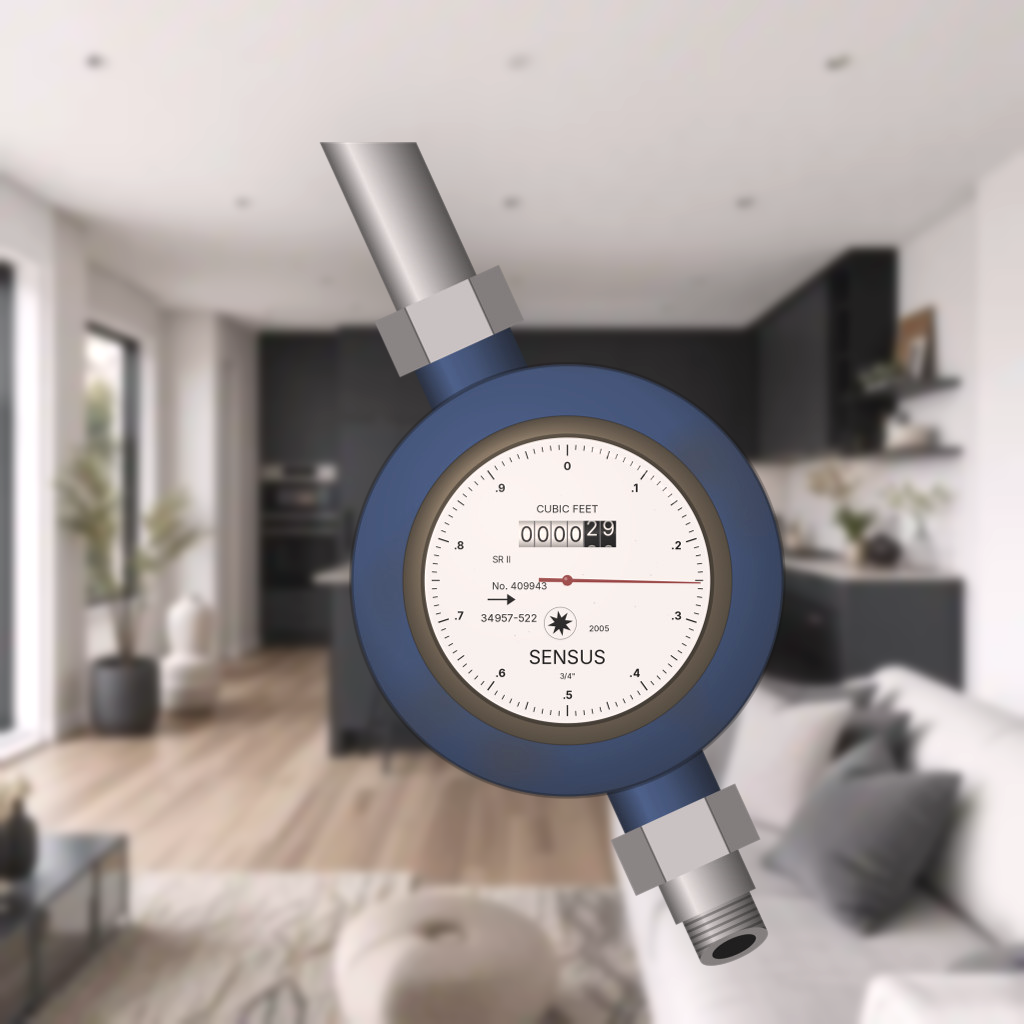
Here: 29.25 ft³
